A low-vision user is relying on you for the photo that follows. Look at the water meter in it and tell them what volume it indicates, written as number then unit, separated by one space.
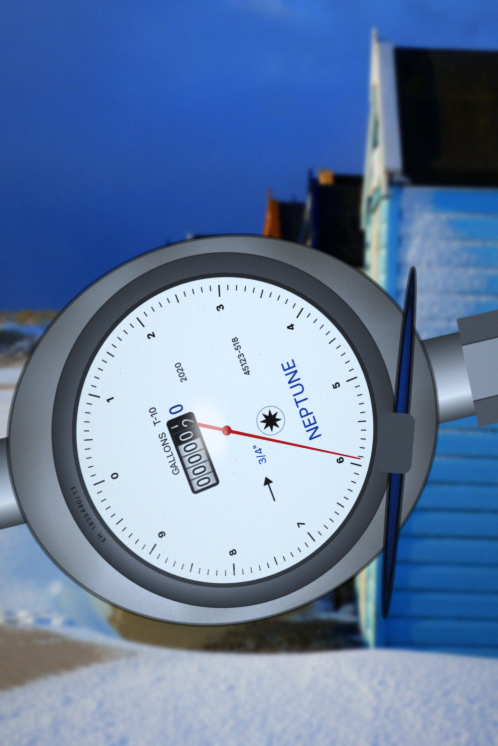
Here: 15.9 gal
